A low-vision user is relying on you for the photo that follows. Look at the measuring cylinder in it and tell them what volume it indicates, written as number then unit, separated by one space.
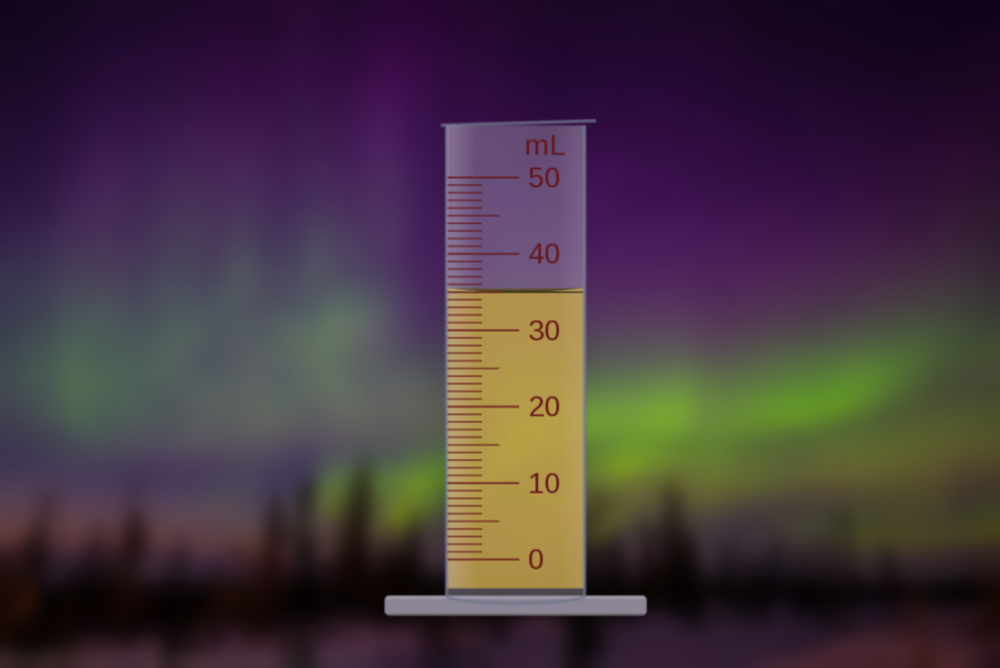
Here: 35 mL
